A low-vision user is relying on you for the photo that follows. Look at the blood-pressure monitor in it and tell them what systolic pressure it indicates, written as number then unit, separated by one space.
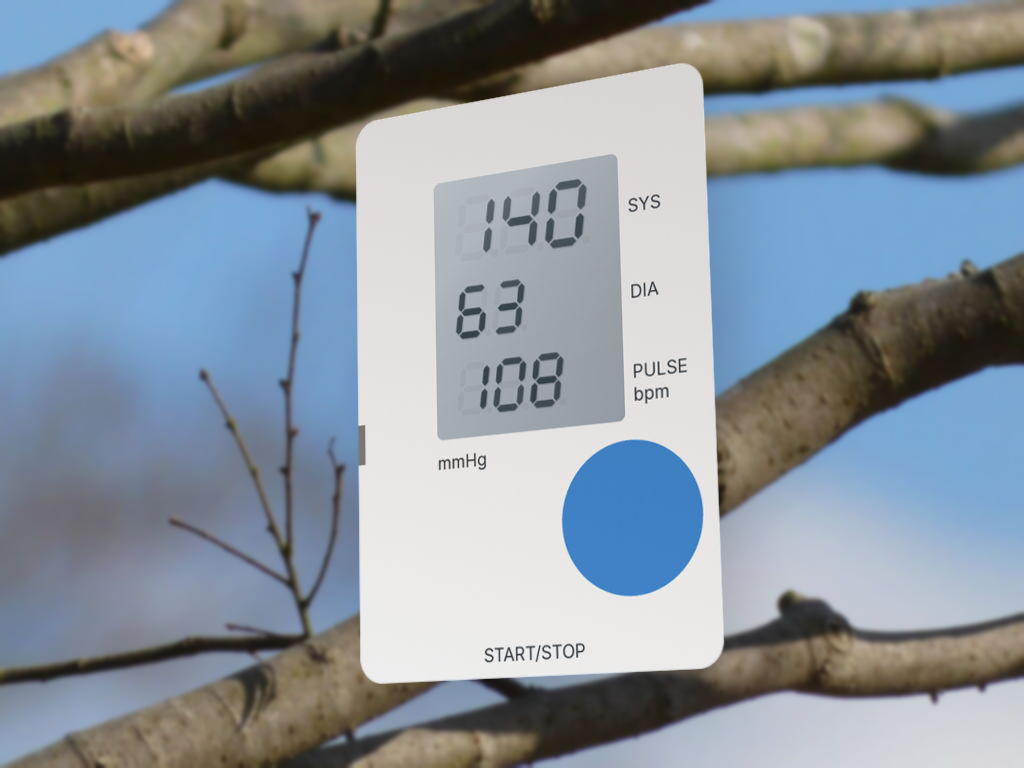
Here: 140 mmHg
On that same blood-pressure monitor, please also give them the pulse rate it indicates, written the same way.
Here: 108 bpm
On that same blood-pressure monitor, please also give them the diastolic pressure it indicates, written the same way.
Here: 63 mmHg
